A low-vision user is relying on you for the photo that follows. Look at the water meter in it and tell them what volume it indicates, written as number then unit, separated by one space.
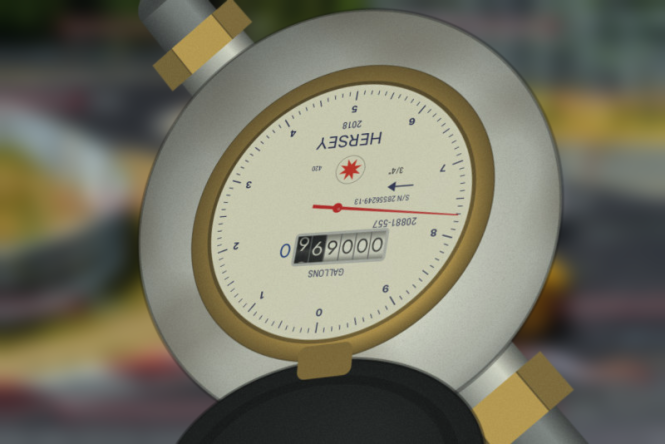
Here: 6957.7 gal
